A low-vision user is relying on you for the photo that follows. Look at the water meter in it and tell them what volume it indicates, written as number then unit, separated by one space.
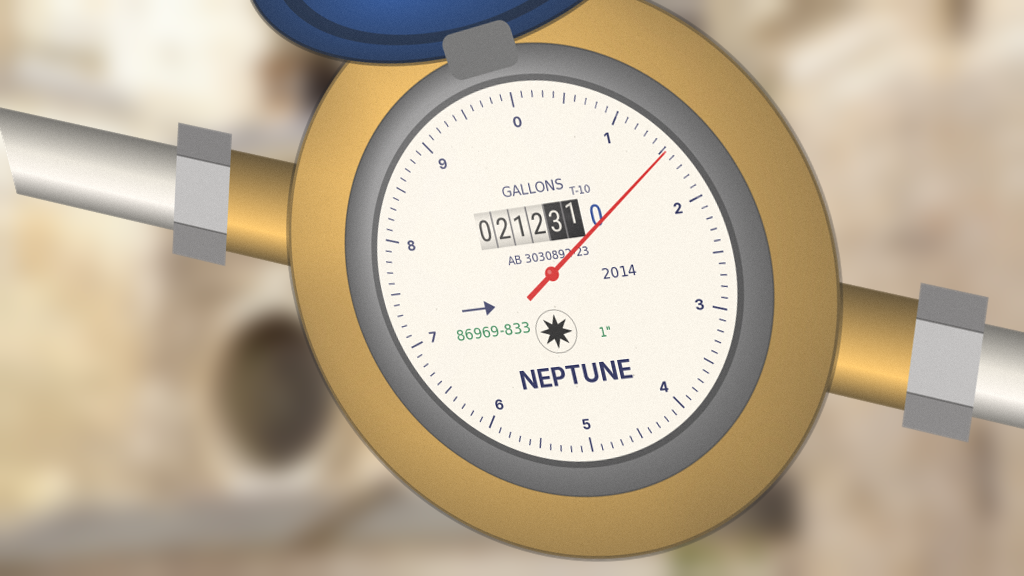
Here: 212311.5 gal
